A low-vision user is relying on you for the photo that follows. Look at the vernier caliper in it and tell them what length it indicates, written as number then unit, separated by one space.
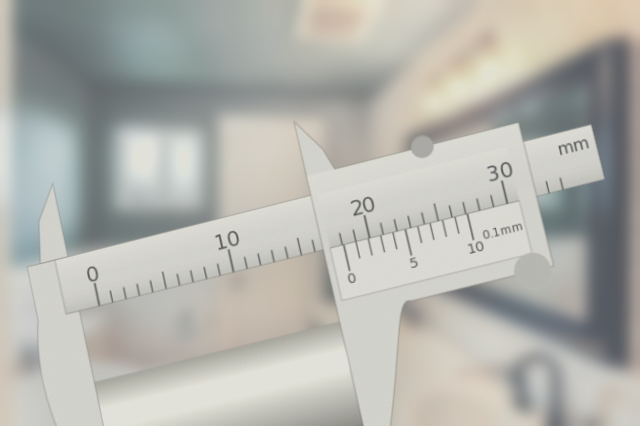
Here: 18.1 mm
